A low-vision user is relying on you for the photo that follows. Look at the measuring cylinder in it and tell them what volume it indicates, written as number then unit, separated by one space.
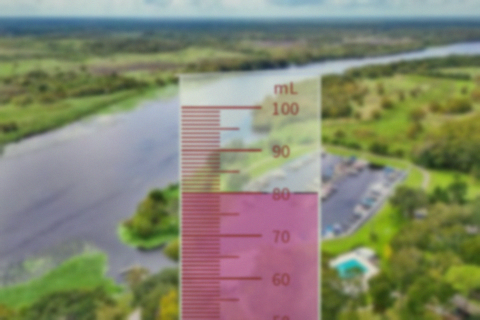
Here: 80 mL
